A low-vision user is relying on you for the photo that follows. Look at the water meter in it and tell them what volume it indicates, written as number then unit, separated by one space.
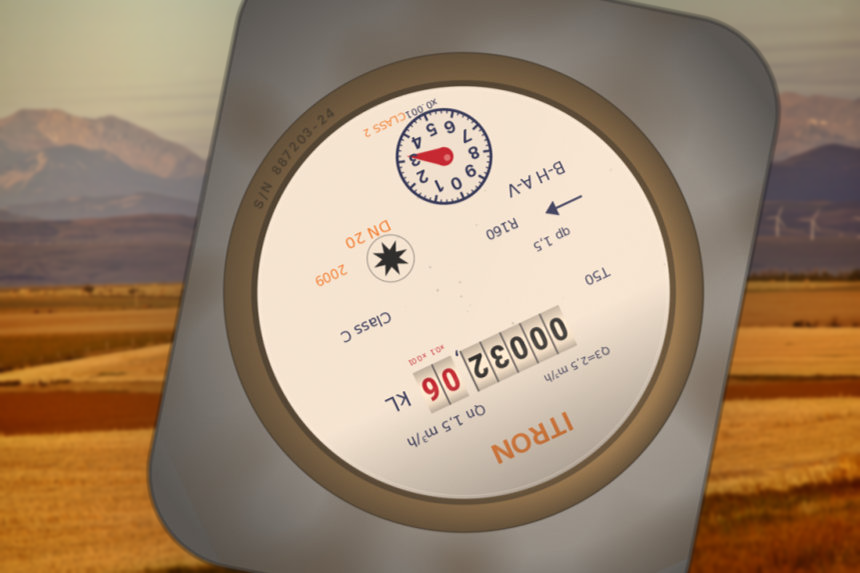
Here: 32.063 kL
